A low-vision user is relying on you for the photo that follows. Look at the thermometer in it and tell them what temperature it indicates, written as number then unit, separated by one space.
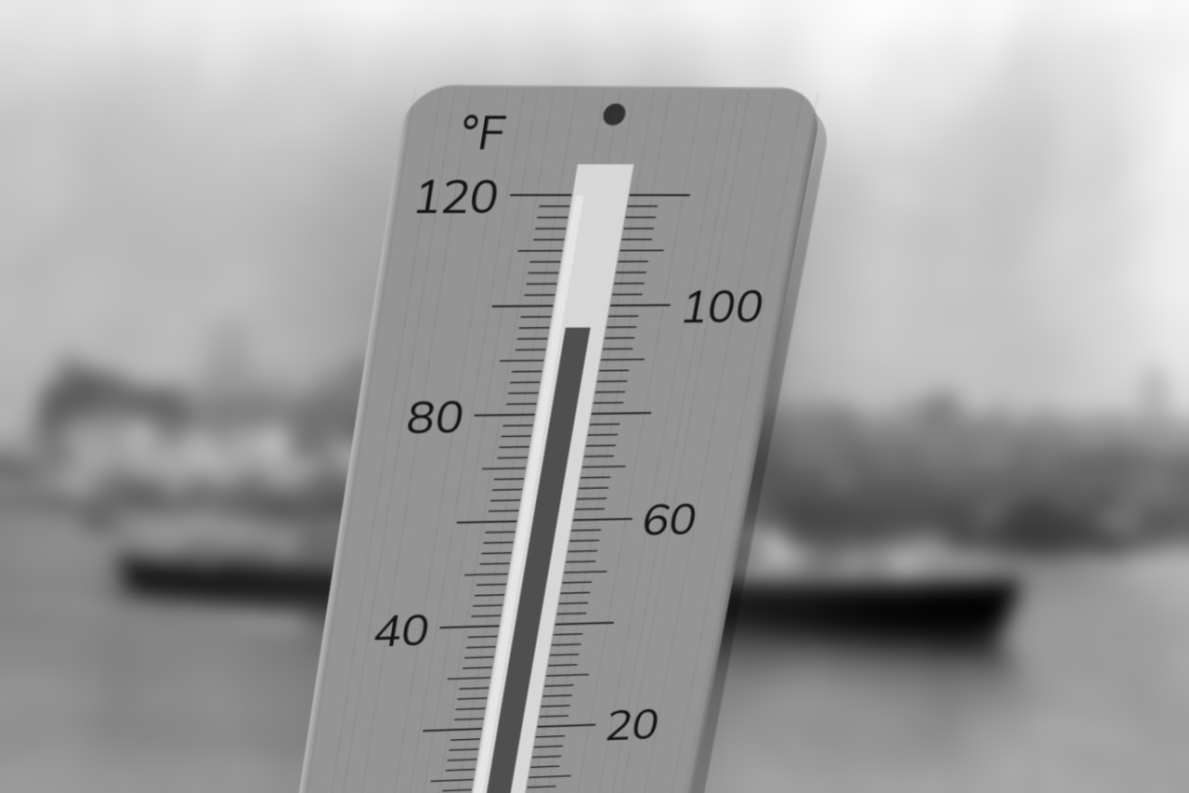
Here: 96 °F
